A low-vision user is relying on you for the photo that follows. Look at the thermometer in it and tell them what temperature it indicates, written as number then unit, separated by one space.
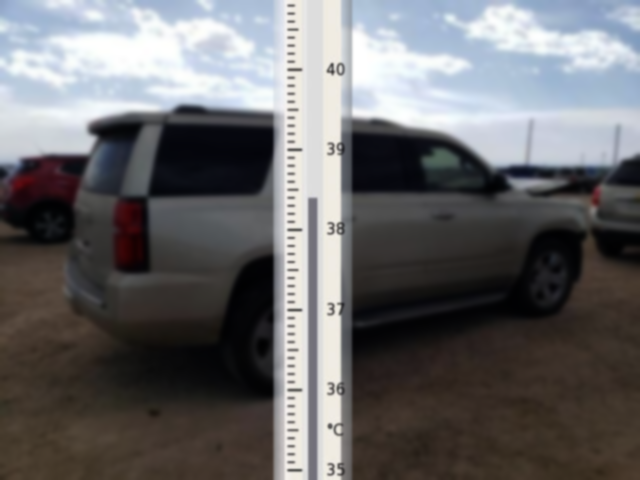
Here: 38.4 °C
